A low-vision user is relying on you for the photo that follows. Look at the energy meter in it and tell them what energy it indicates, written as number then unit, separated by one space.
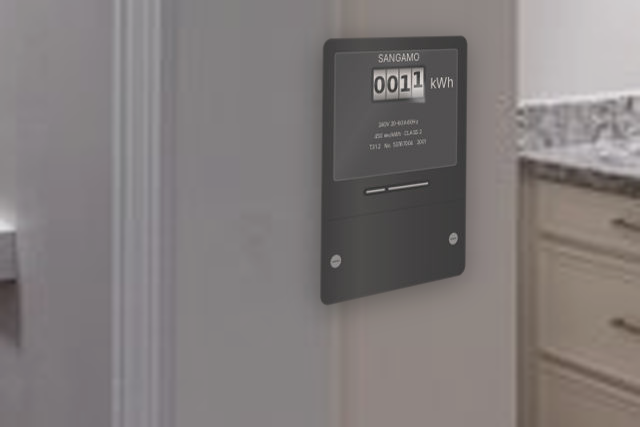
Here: 11 kWh
